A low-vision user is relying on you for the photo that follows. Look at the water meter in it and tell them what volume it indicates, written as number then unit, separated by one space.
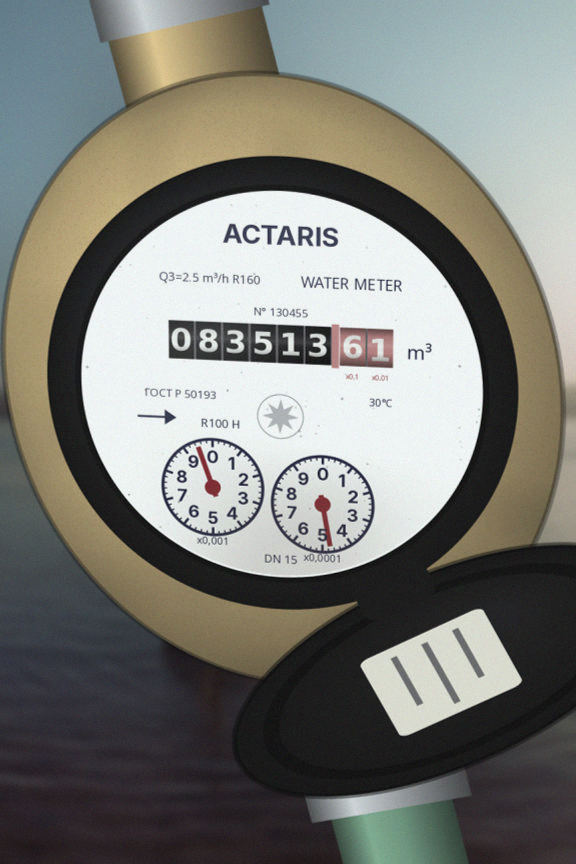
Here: 83513.6094 m³
